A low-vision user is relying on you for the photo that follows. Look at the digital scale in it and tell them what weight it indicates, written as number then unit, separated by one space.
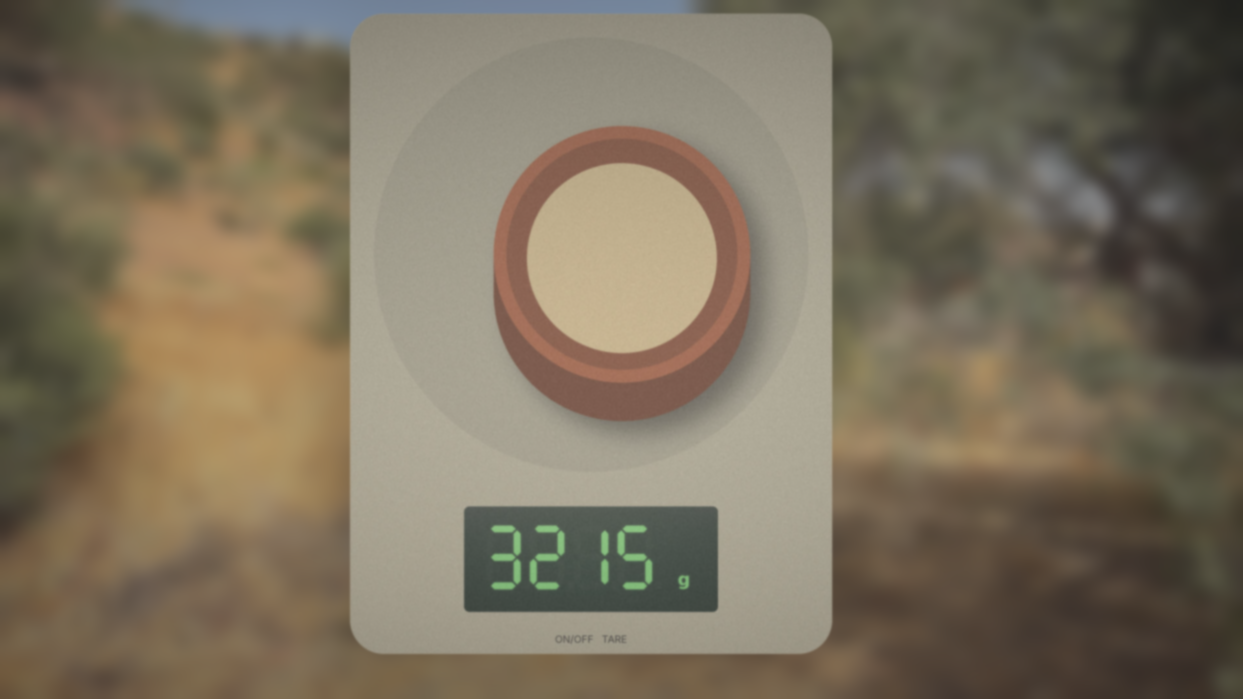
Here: 3215 g
